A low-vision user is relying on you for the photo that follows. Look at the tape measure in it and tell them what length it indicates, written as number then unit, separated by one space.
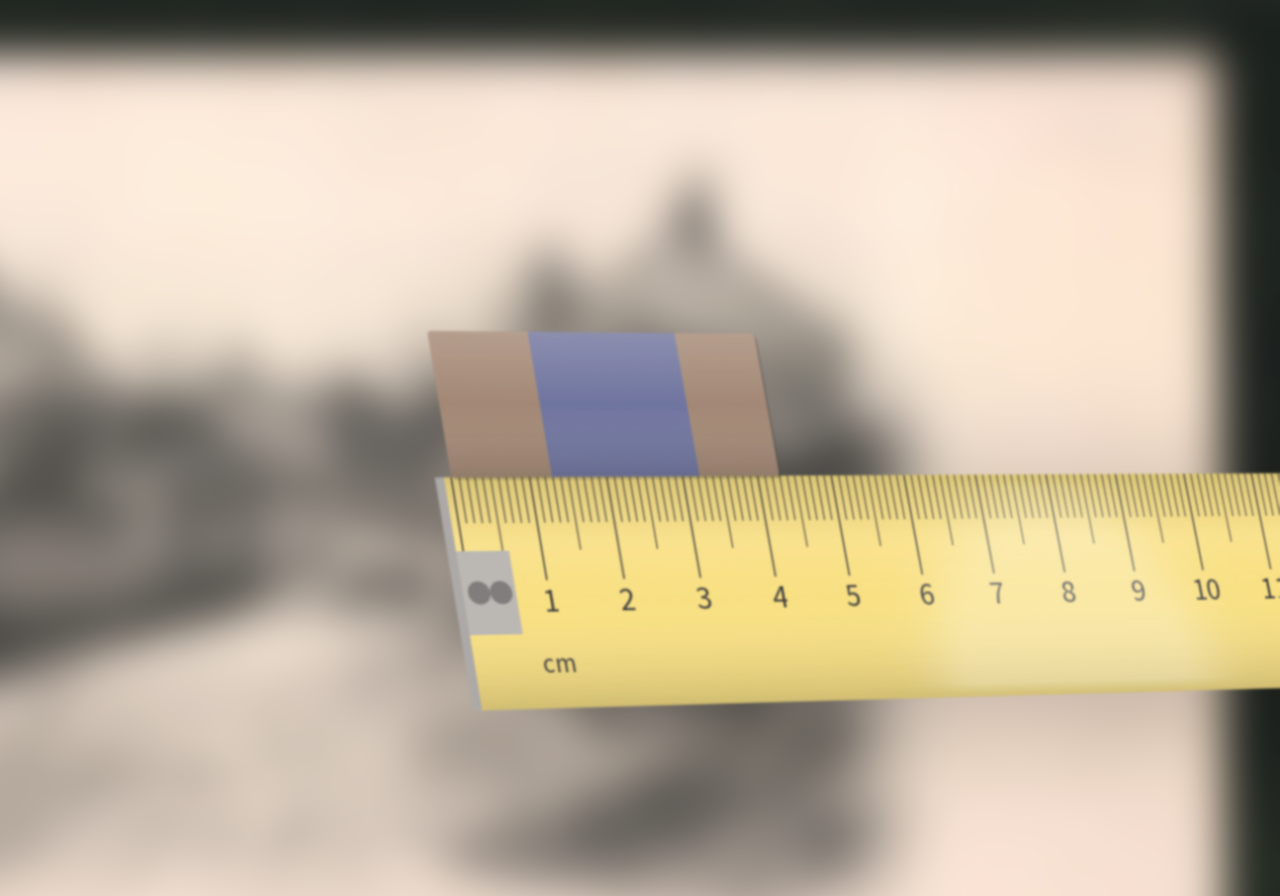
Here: 4.3 cm
